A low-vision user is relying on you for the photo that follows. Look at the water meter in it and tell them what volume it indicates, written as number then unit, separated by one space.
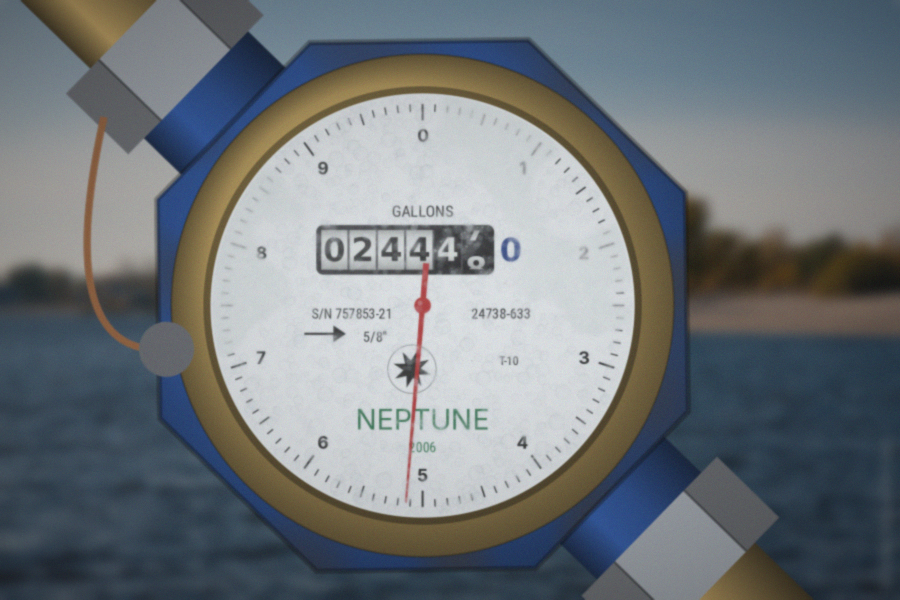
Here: 244475.1 gal
